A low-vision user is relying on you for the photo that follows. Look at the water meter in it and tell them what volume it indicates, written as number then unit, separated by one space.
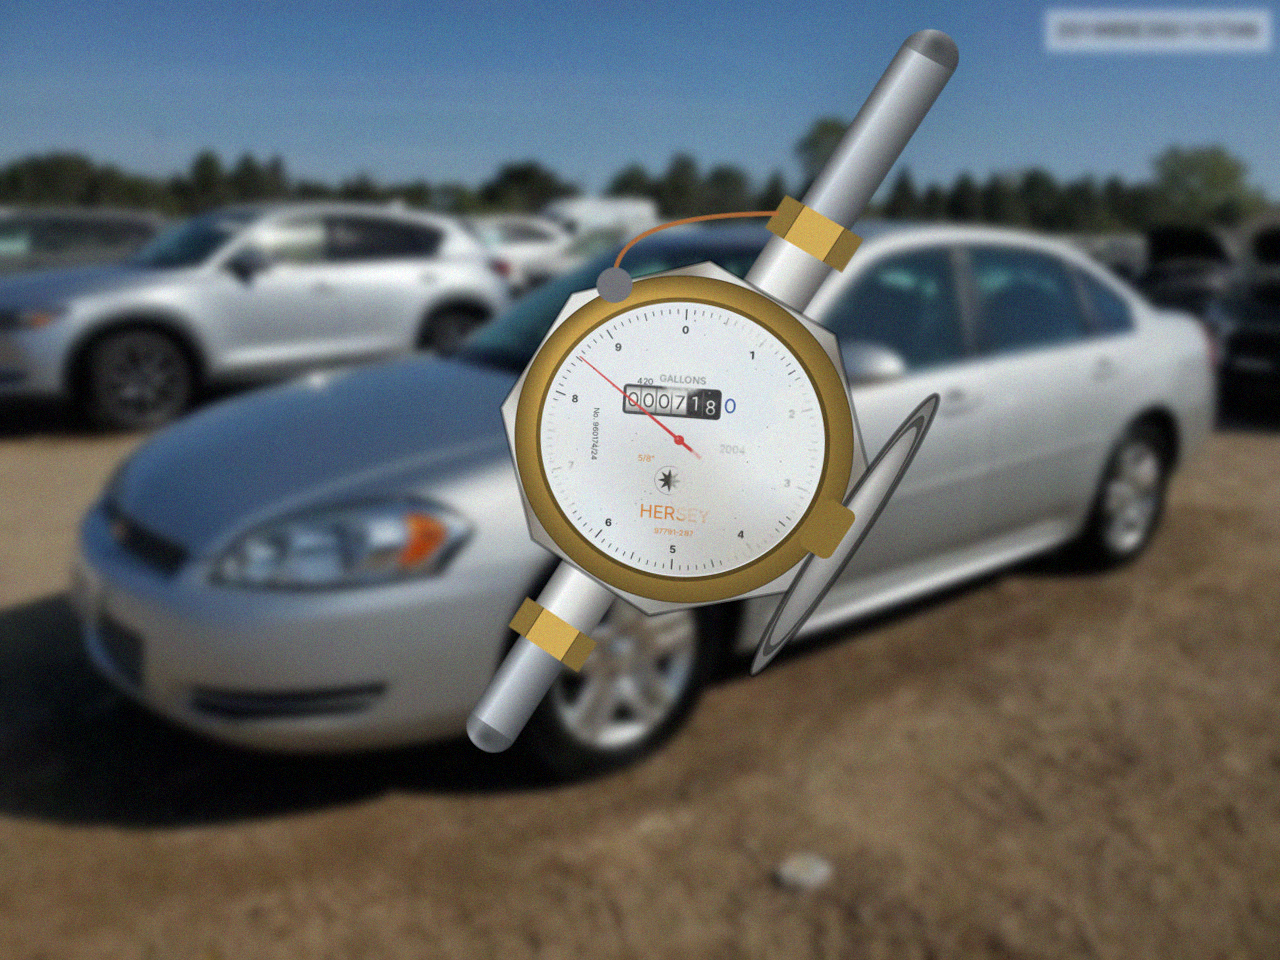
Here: 7178.5 gal
